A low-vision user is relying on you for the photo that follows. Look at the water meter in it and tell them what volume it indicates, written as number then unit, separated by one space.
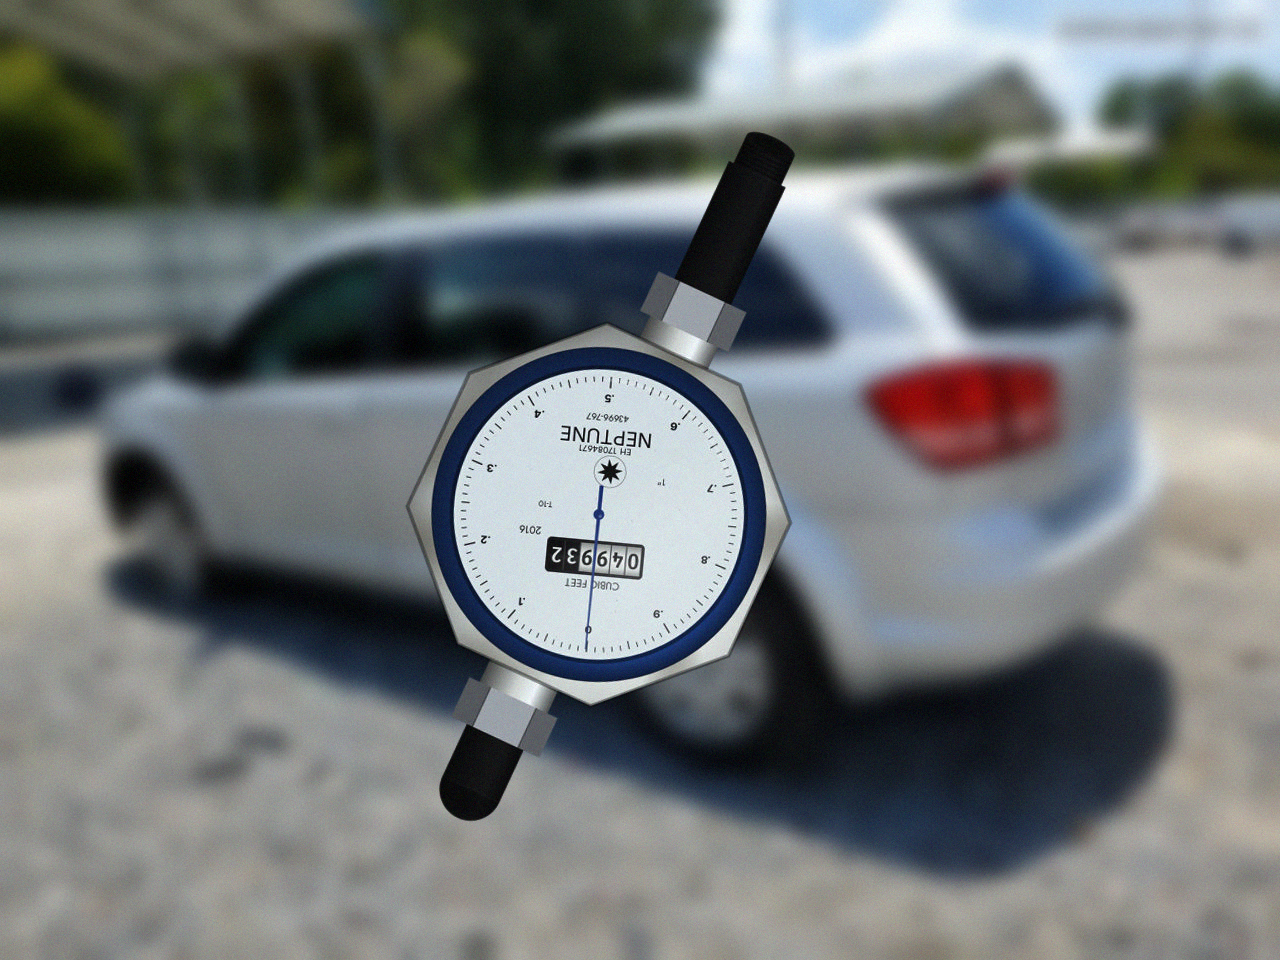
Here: 49932.00 ft³
